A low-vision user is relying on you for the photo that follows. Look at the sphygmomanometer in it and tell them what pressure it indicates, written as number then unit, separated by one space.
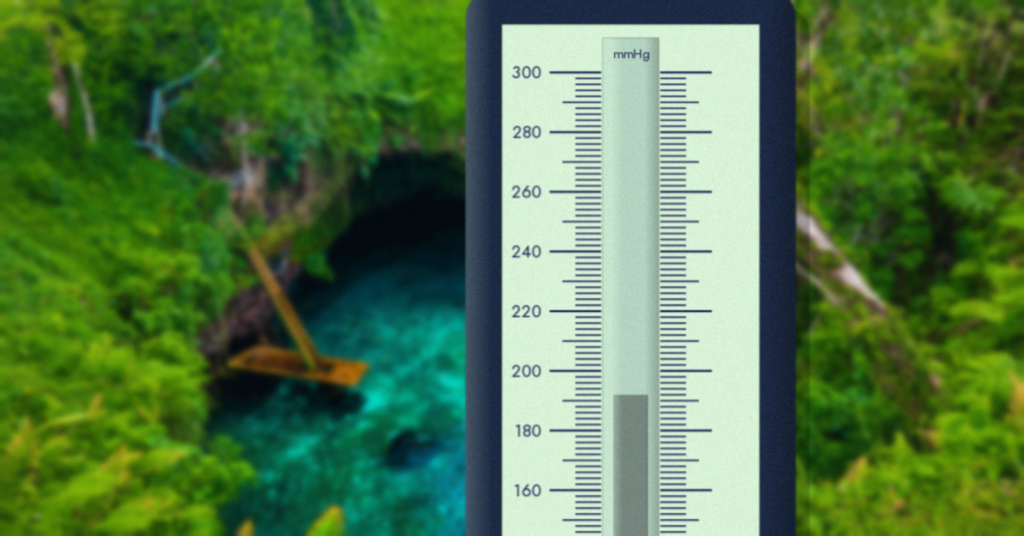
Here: 192 mmHg
